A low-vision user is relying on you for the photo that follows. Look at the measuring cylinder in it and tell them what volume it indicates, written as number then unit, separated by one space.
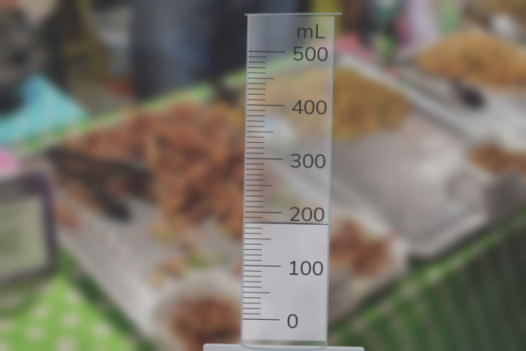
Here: 180 mL
